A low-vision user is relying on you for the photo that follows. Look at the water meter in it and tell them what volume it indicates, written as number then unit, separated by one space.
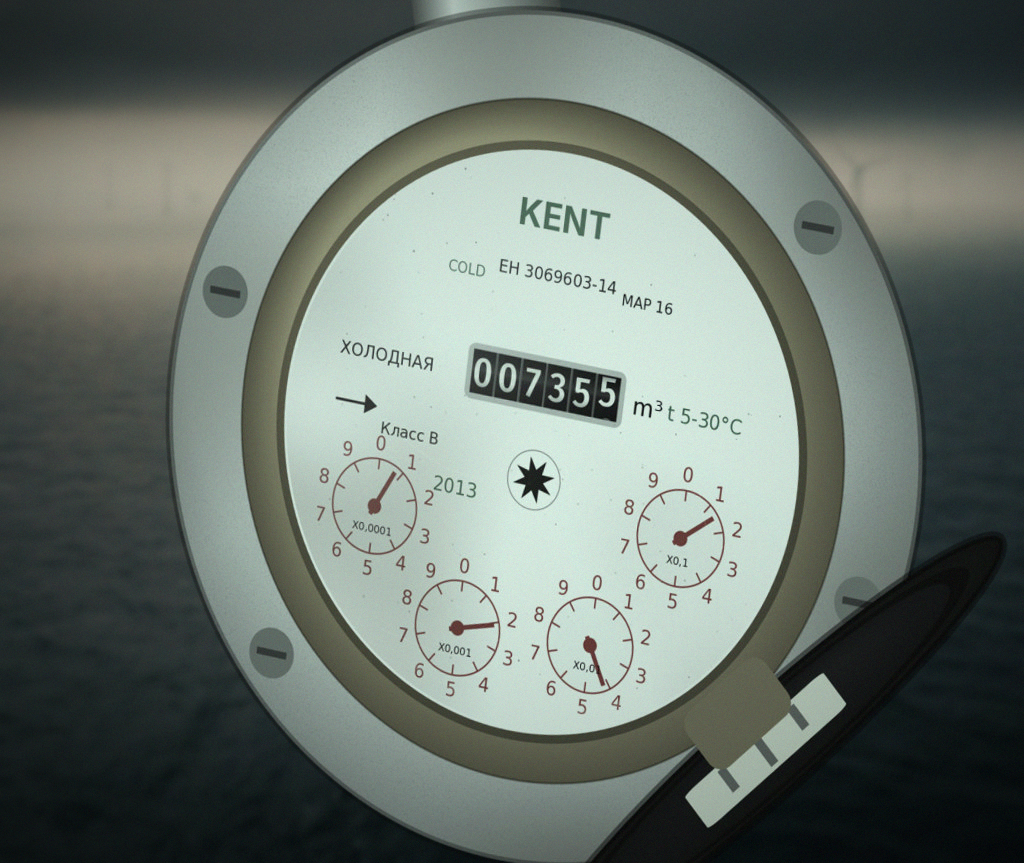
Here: 7355.1420 m³
